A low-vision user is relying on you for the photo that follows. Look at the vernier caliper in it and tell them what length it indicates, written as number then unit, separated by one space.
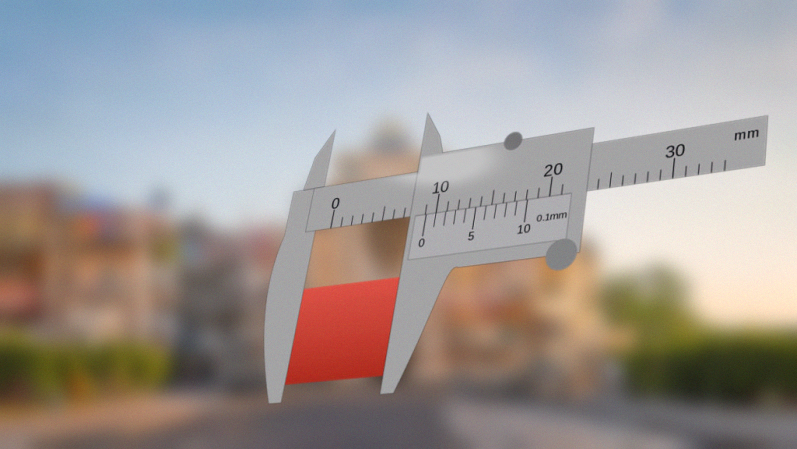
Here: 9.1 mm
